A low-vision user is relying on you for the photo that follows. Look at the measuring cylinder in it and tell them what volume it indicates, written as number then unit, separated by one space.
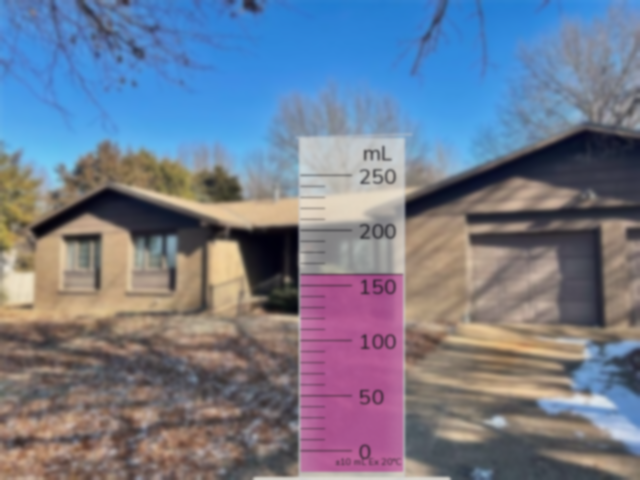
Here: 160 mL
